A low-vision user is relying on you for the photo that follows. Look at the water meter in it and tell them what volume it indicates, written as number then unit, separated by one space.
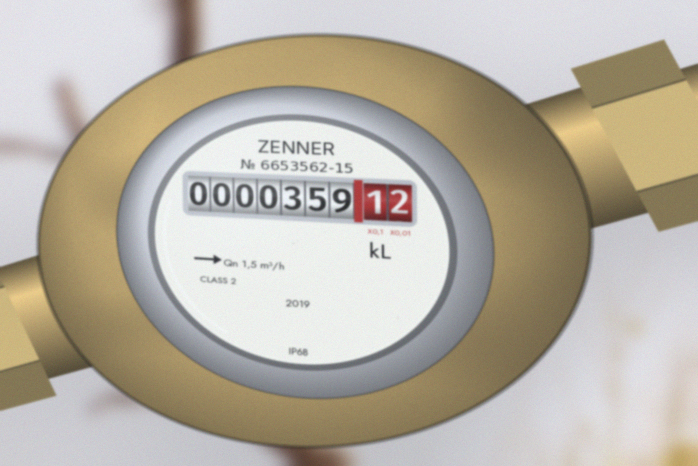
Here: 359.12 kL
